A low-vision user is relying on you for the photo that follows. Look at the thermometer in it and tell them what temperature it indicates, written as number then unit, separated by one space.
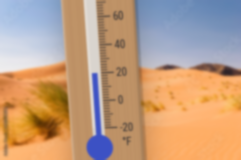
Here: 20 °F
